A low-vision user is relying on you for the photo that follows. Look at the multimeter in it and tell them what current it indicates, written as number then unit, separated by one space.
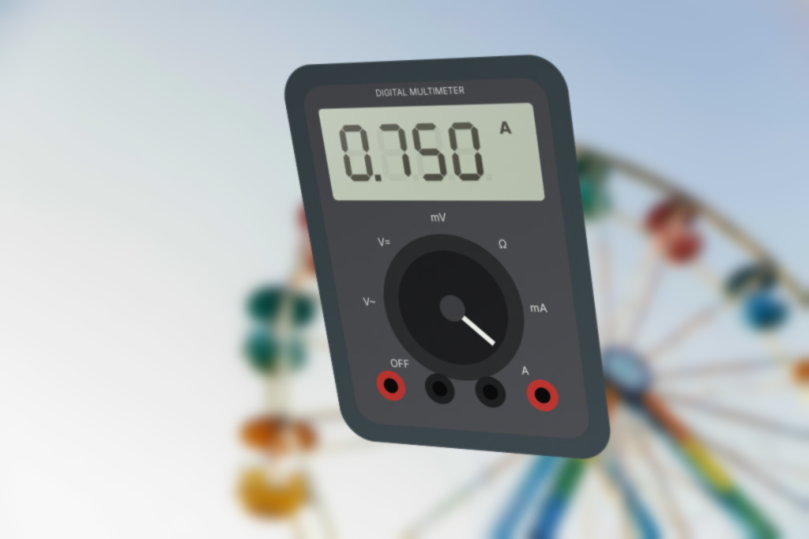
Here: 0.750 A
